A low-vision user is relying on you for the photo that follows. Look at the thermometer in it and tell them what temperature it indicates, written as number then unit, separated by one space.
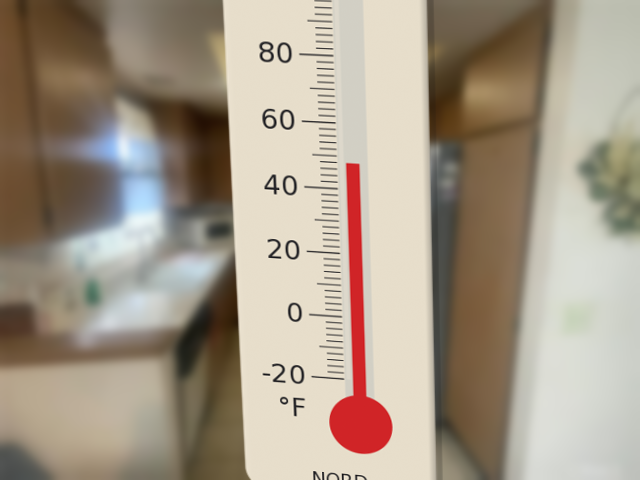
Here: 48 °F
